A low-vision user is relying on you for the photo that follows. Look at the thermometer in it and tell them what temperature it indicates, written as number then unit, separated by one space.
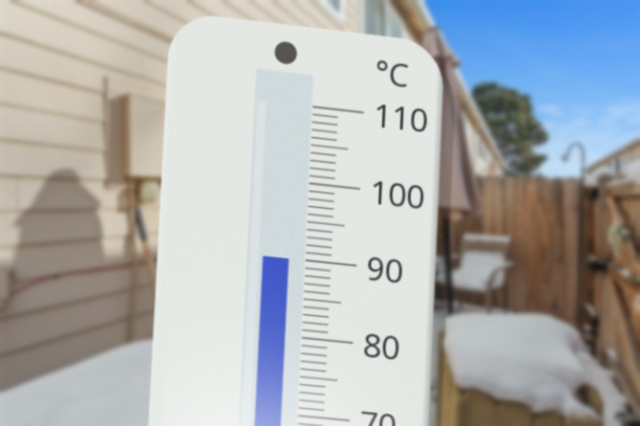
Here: 90 °C
